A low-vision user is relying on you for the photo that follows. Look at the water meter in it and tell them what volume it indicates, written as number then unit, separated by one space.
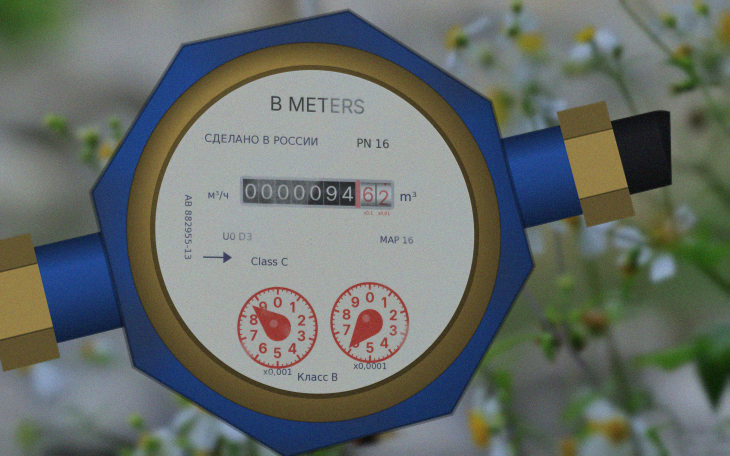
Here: 94.6186 m³
